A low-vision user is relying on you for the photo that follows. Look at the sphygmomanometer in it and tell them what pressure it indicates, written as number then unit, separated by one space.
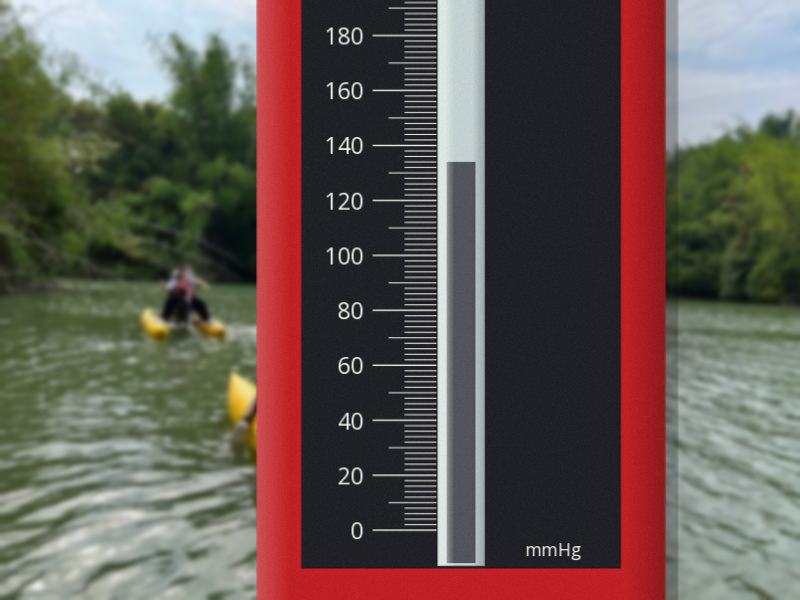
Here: 134 mmHg
